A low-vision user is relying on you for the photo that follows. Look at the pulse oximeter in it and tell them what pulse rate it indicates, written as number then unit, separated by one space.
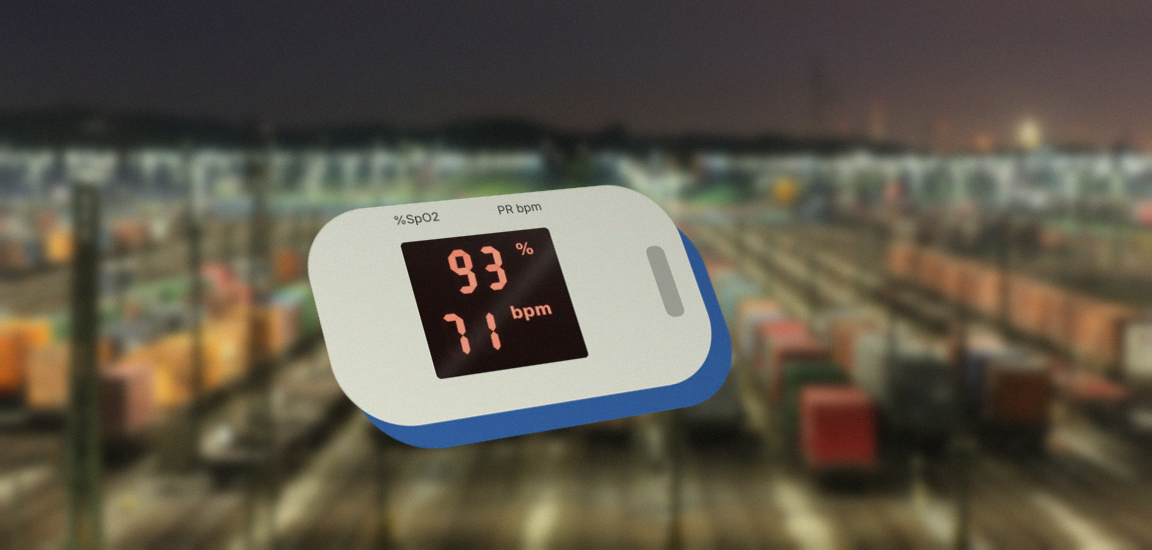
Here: 71 bpm
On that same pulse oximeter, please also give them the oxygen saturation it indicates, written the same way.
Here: 93 %
